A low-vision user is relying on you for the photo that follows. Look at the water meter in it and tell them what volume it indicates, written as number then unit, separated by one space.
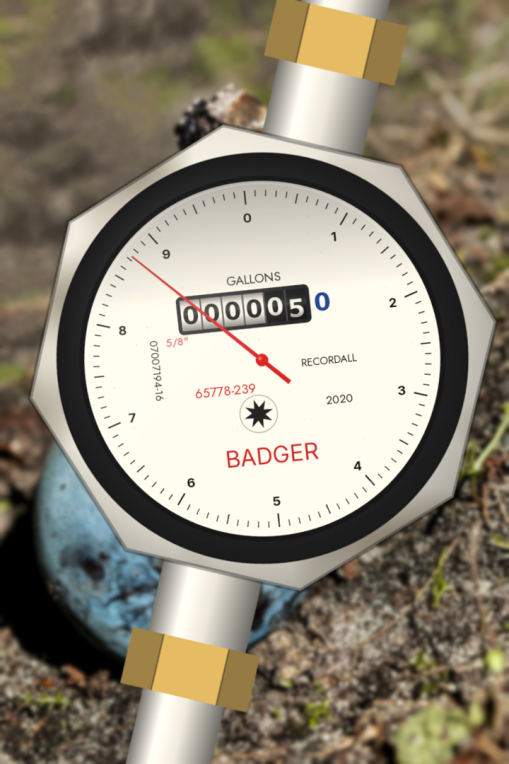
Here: 48.7 gal
